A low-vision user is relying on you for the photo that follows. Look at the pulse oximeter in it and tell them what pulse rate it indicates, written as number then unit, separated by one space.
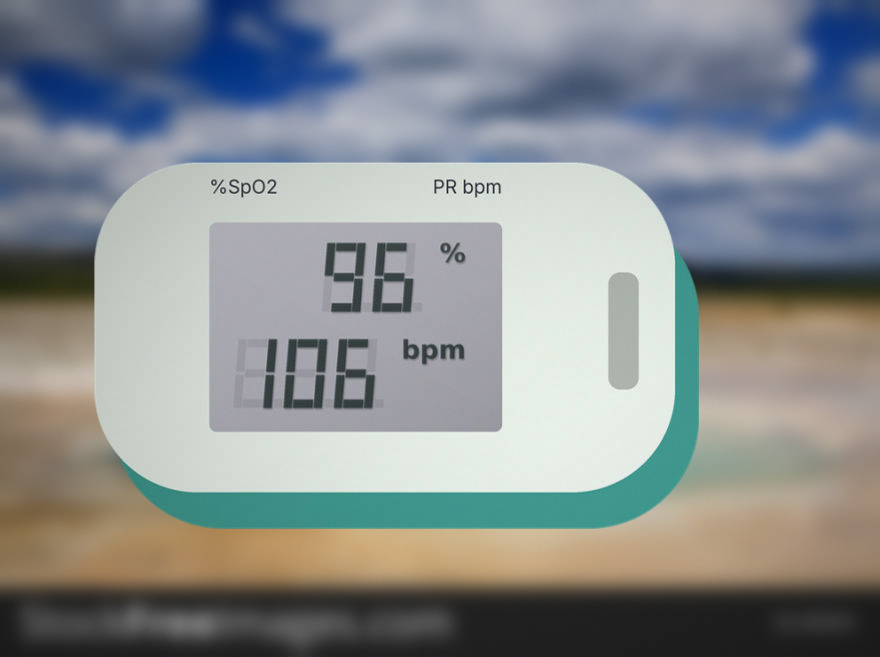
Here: 106 bpm
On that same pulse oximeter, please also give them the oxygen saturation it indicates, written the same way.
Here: 96 %
